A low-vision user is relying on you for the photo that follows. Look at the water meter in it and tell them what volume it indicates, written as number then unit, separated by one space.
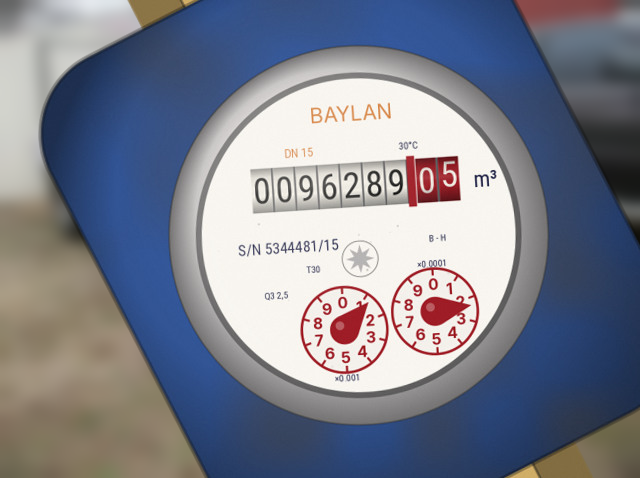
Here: 96289.0512 m³
